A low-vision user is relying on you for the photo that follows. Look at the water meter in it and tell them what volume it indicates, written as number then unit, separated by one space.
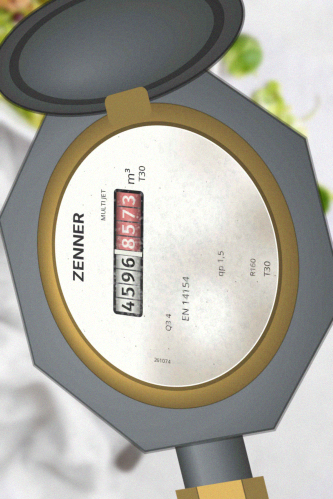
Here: 4596.8573 m³
